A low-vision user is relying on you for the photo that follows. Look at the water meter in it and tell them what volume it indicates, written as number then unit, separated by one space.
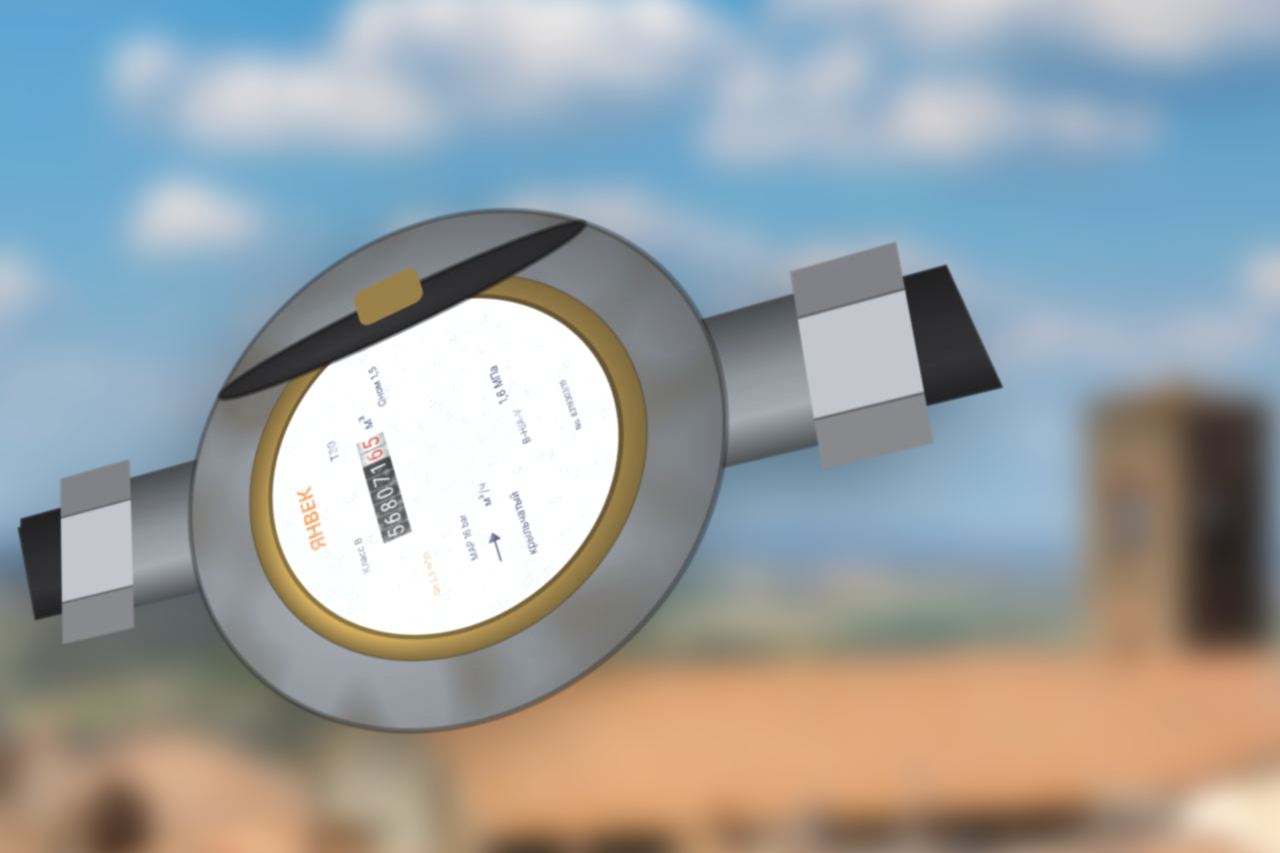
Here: 568071.65 m³
